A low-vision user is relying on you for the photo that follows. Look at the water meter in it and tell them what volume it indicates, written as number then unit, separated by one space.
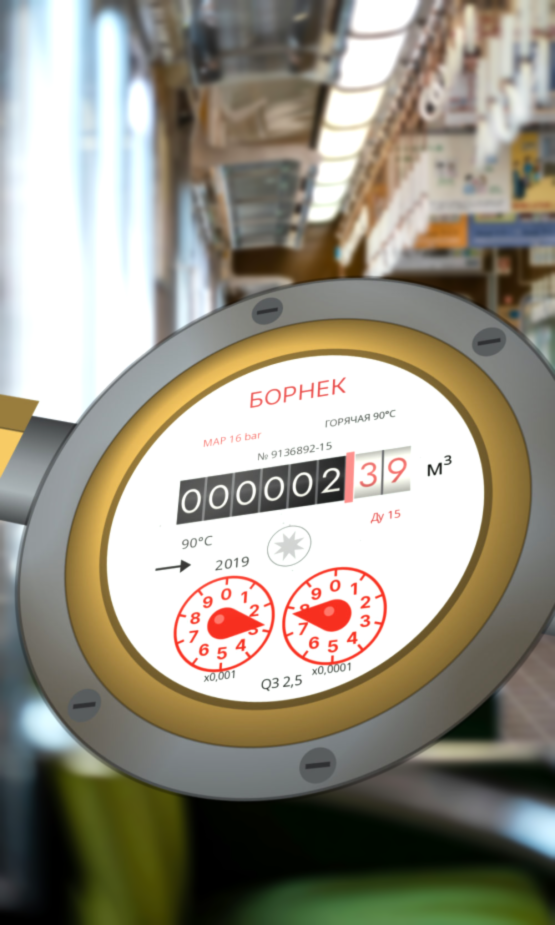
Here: 2.3927 m³
